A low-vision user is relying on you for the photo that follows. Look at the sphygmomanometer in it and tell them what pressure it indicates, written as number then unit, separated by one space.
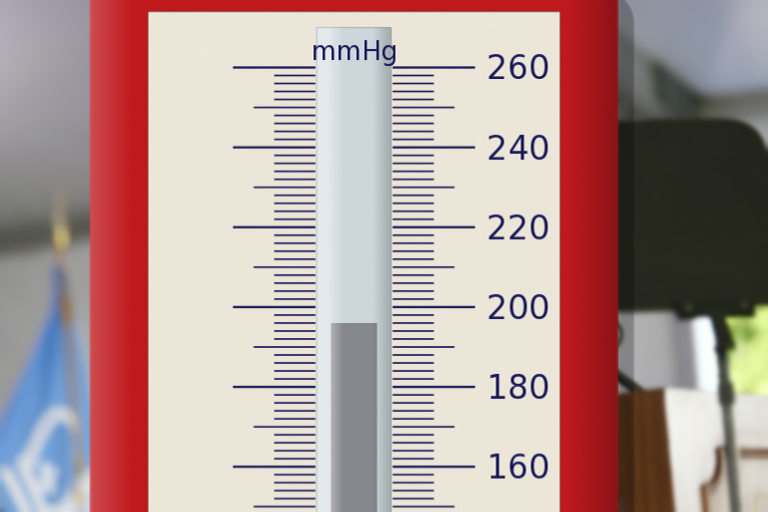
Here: 196 mmHg
